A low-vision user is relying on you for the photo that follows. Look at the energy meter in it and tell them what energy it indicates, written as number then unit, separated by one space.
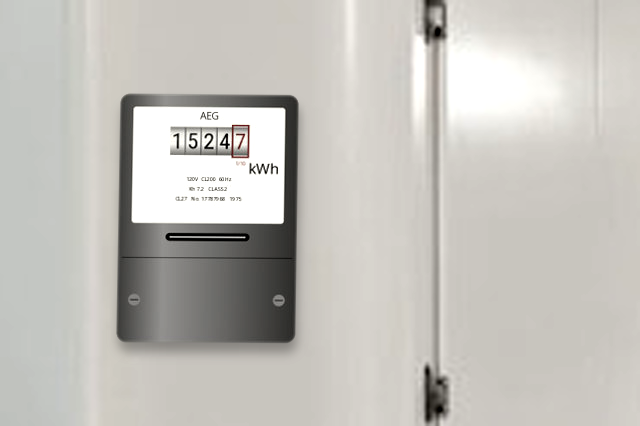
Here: 1524.7 kWh
